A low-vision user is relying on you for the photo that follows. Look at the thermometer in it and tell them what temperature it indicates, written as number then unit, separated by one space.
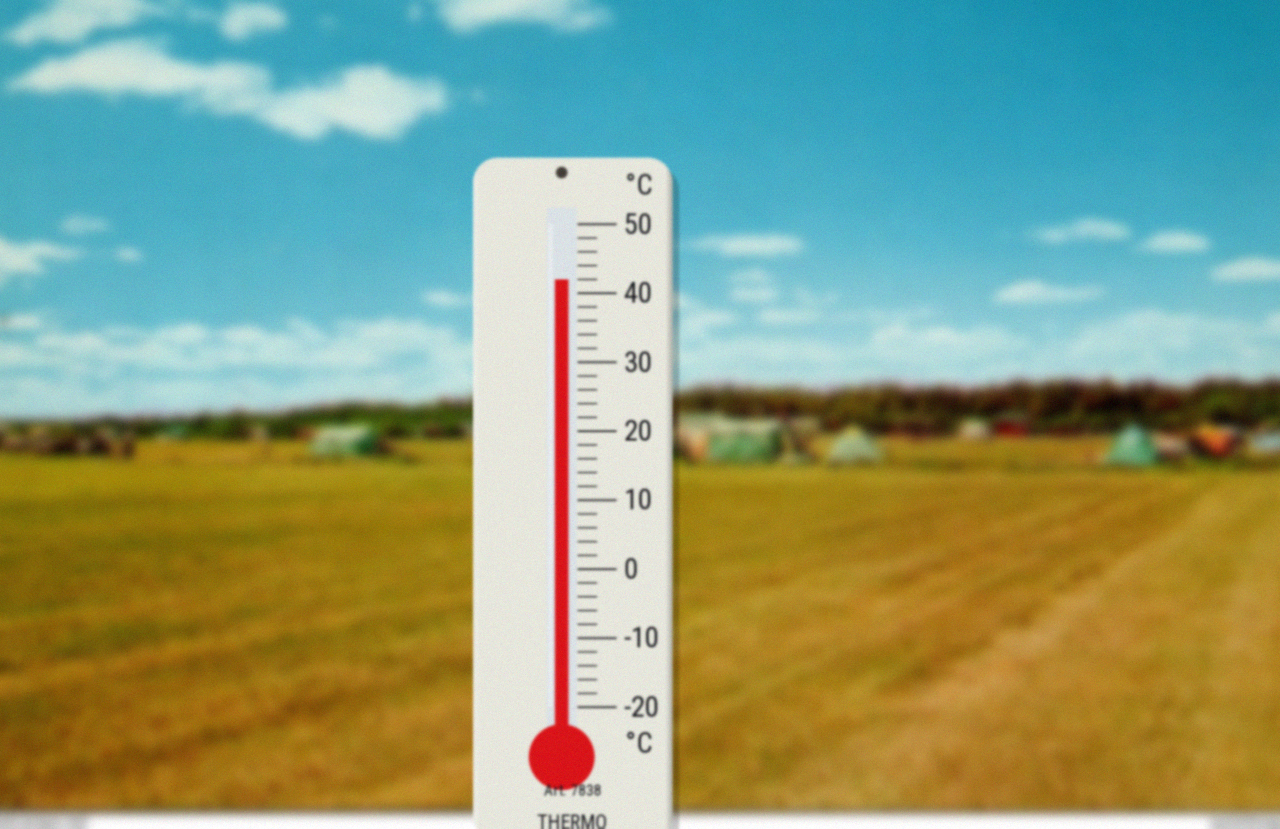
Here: 42 °C
